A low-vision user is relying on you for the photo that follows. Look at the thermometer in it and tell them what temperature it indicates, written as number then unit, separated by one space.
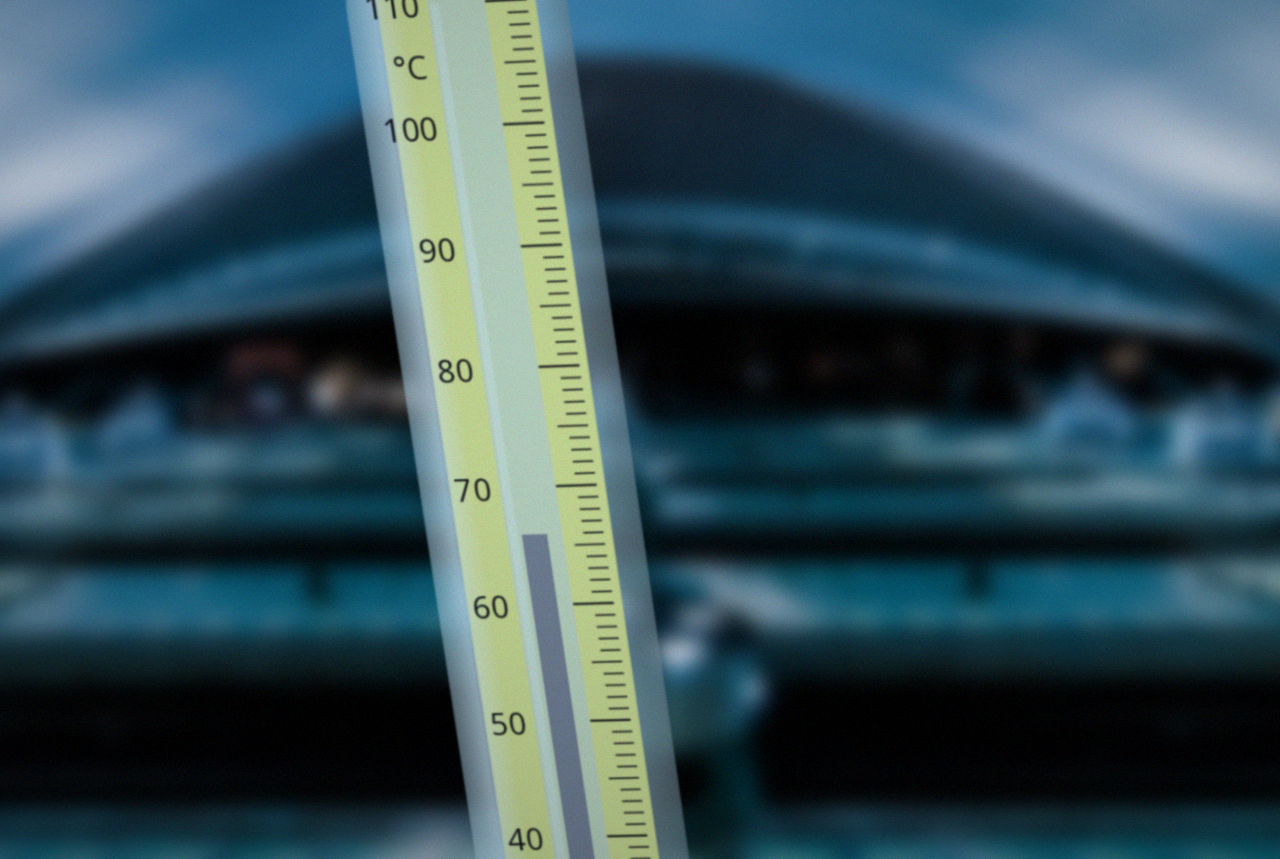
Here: 66 °C
